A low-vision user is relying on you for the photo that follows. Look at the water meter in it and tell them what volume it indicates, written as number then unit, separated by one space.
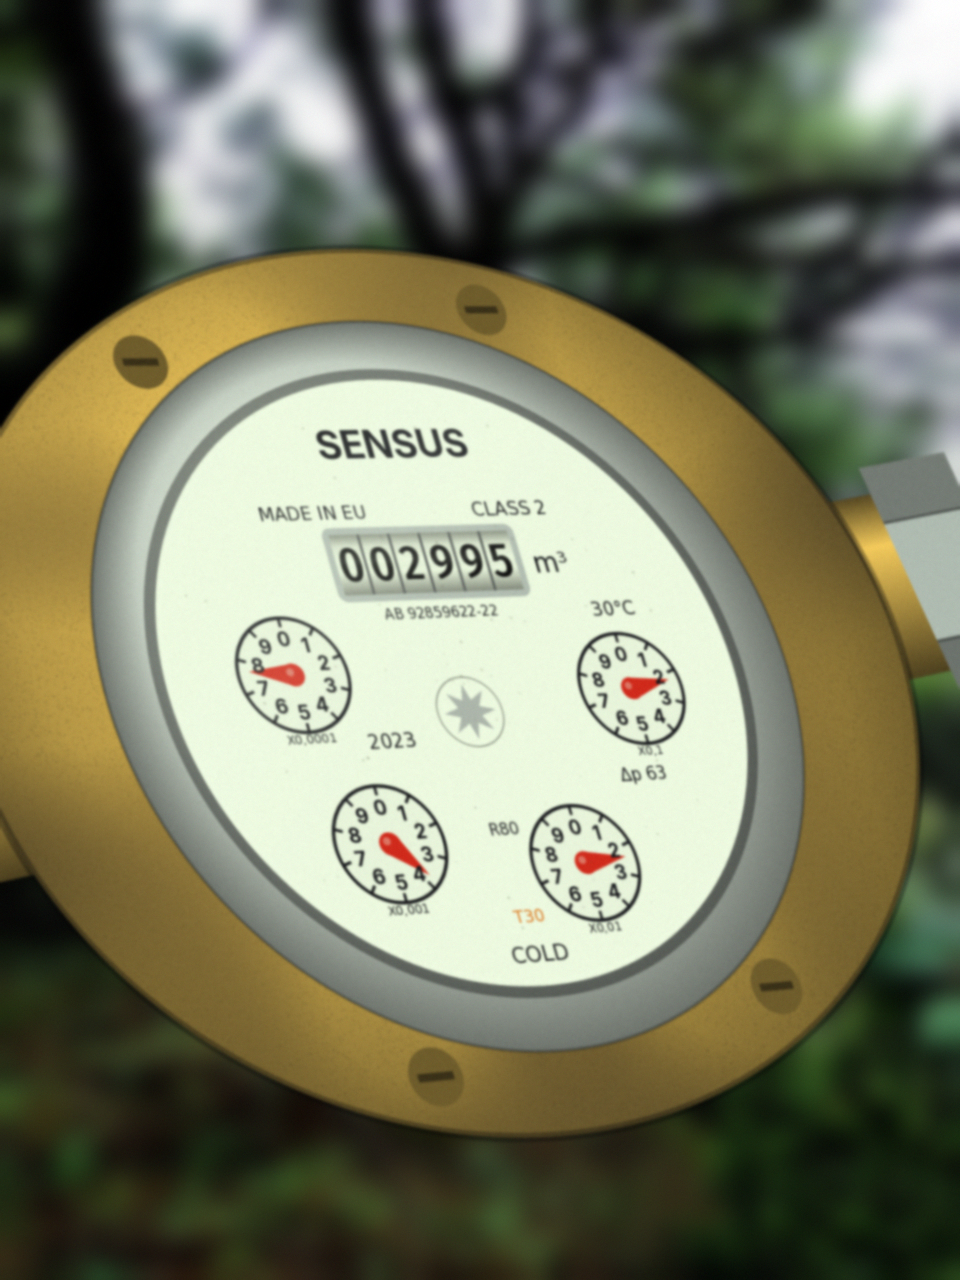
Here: 2995.2237 m³
